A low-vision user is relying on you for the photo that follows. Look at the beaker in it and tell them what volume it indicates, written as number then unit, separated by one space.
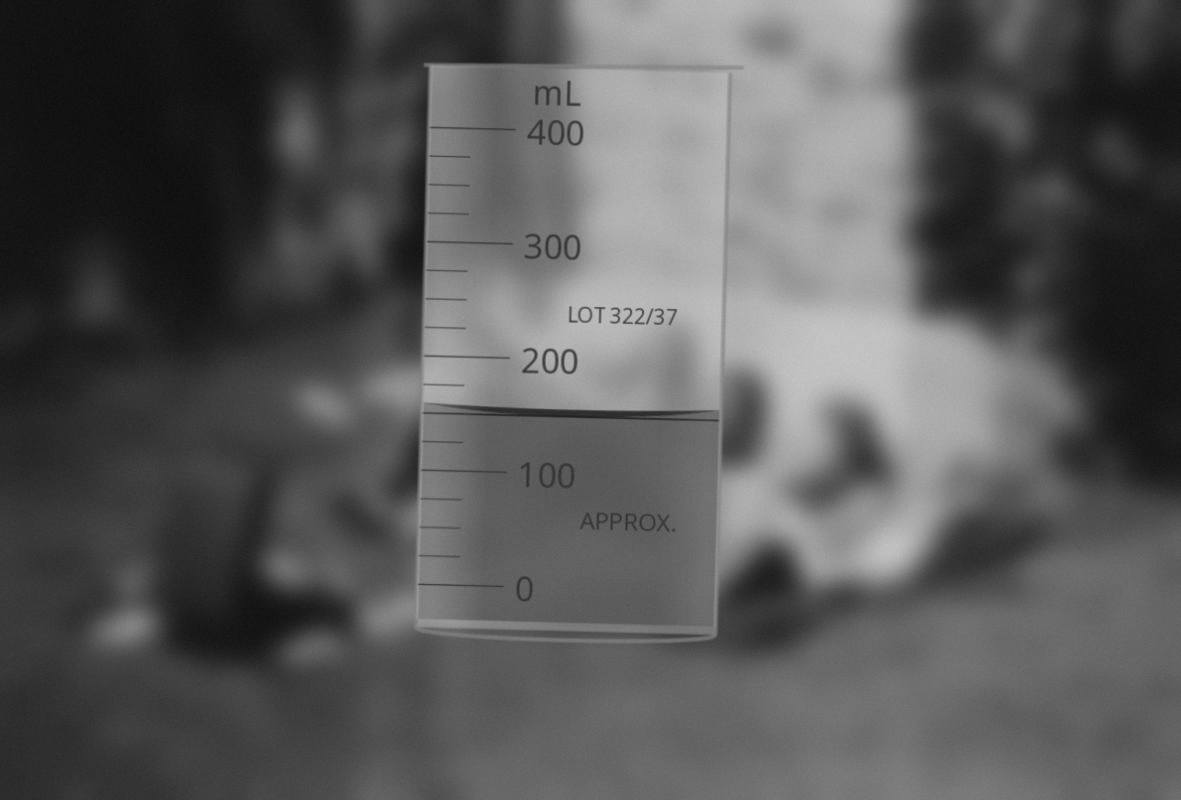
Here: 150 mL
